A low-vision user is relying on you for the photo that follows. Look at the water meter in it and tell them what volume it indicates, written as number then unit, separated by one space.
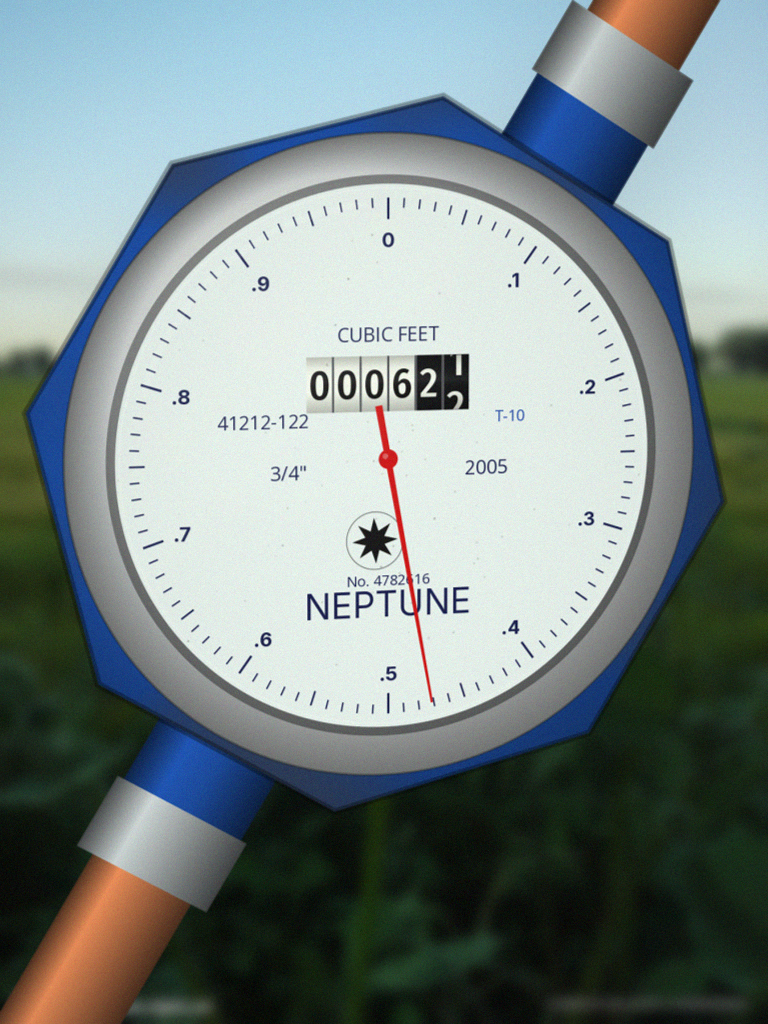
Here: 621.47 ft³
